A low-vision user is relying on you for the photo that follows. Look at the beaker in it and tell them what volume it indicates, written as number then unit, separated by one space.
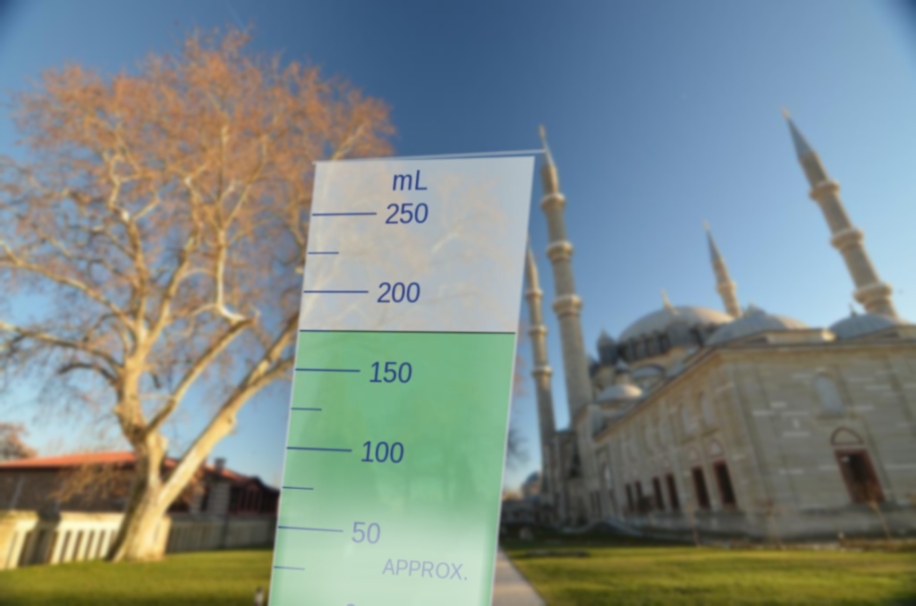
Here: 175 mL
